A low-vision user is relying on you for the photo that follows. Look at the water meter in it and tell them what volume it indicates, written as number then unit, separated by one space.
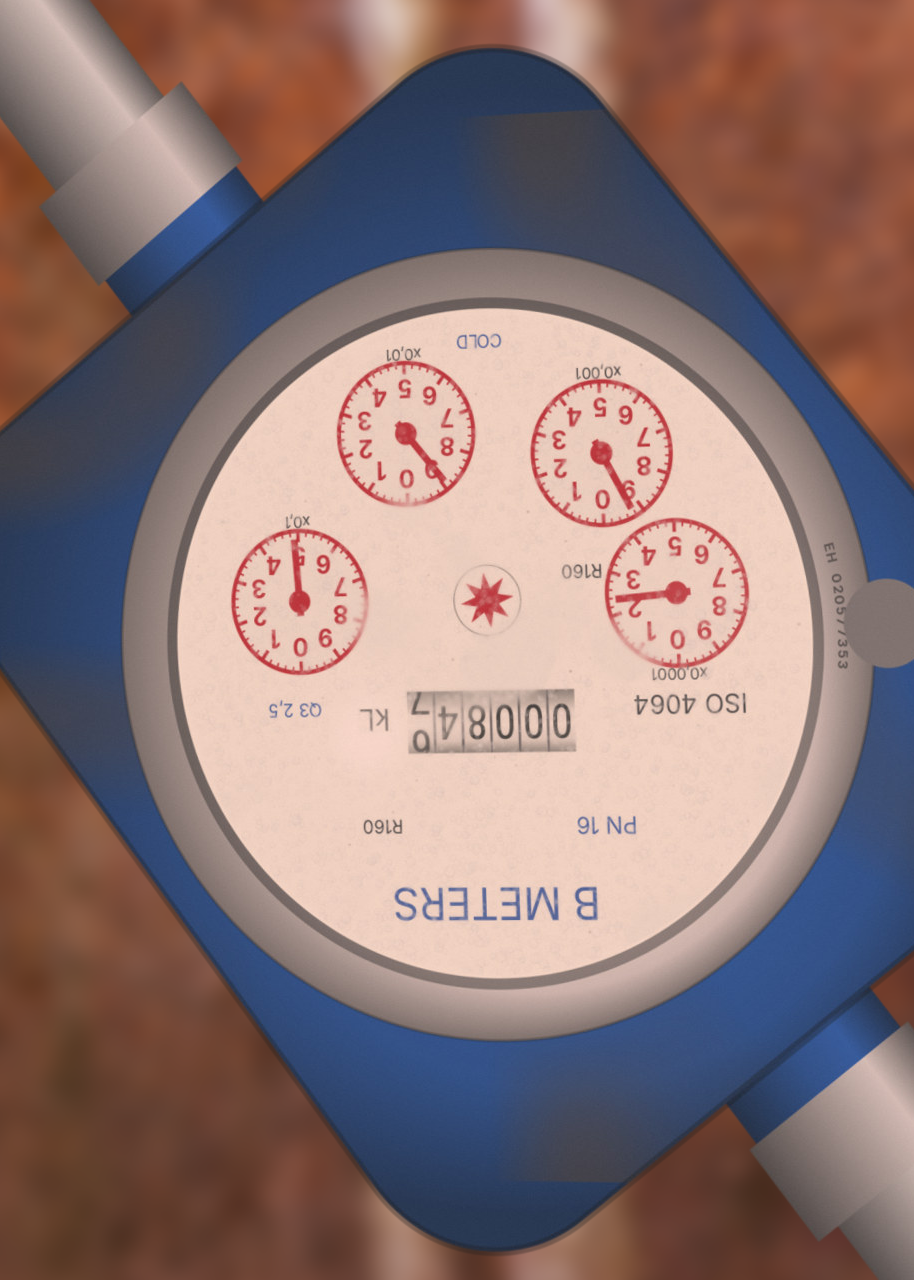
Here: 846.4892 kL
